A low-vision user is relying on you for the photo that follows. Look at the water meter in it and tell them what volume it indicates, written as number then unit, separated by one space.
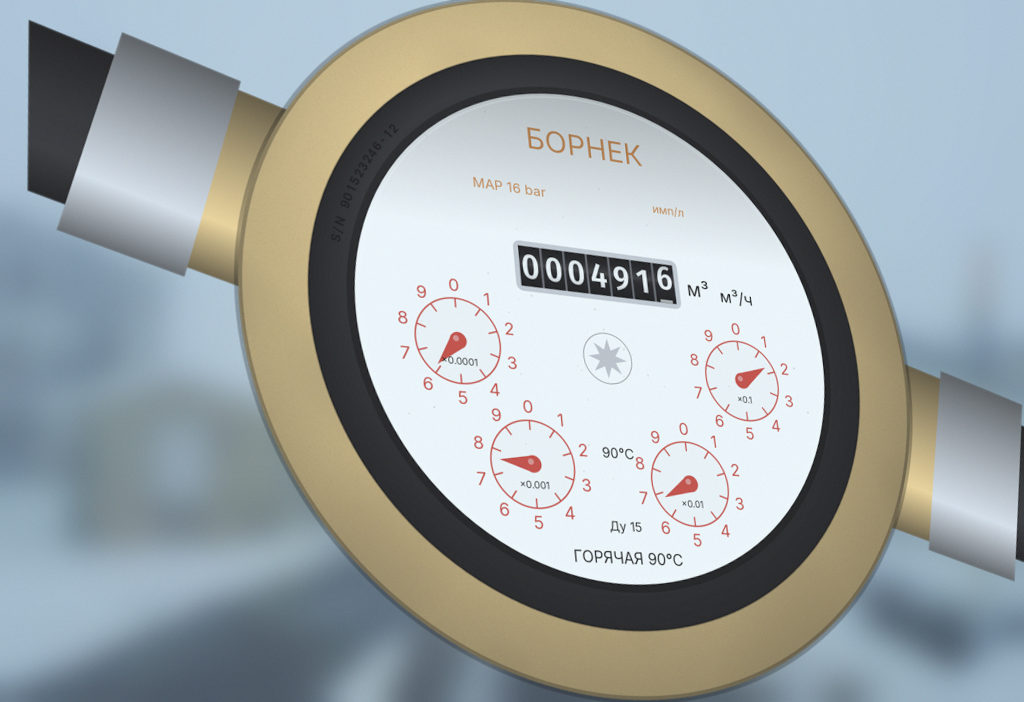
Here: 4916.1676 m³
